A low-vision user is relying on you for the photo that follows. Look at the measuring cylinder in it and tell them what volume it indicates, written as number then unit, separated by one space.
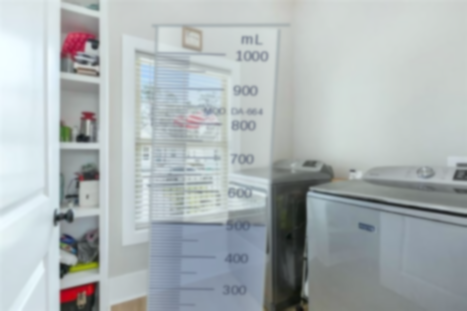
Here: 500 mL
